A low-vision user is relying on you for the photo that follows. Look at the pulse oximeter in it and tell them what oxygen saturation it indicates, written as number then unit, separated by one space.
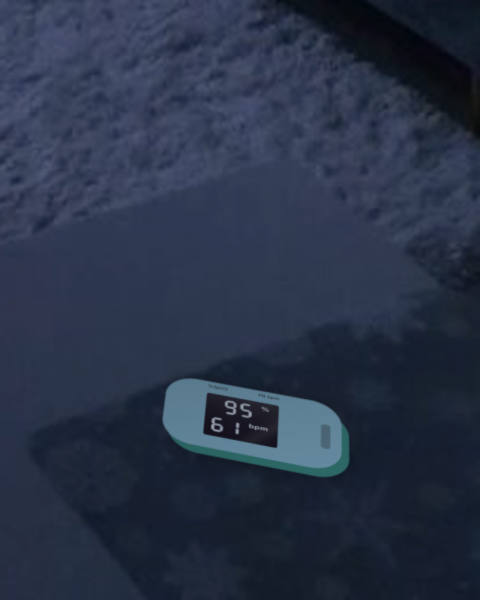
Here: 95 %
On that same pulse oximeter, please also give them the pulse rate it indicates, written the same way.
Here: 61 bpm
